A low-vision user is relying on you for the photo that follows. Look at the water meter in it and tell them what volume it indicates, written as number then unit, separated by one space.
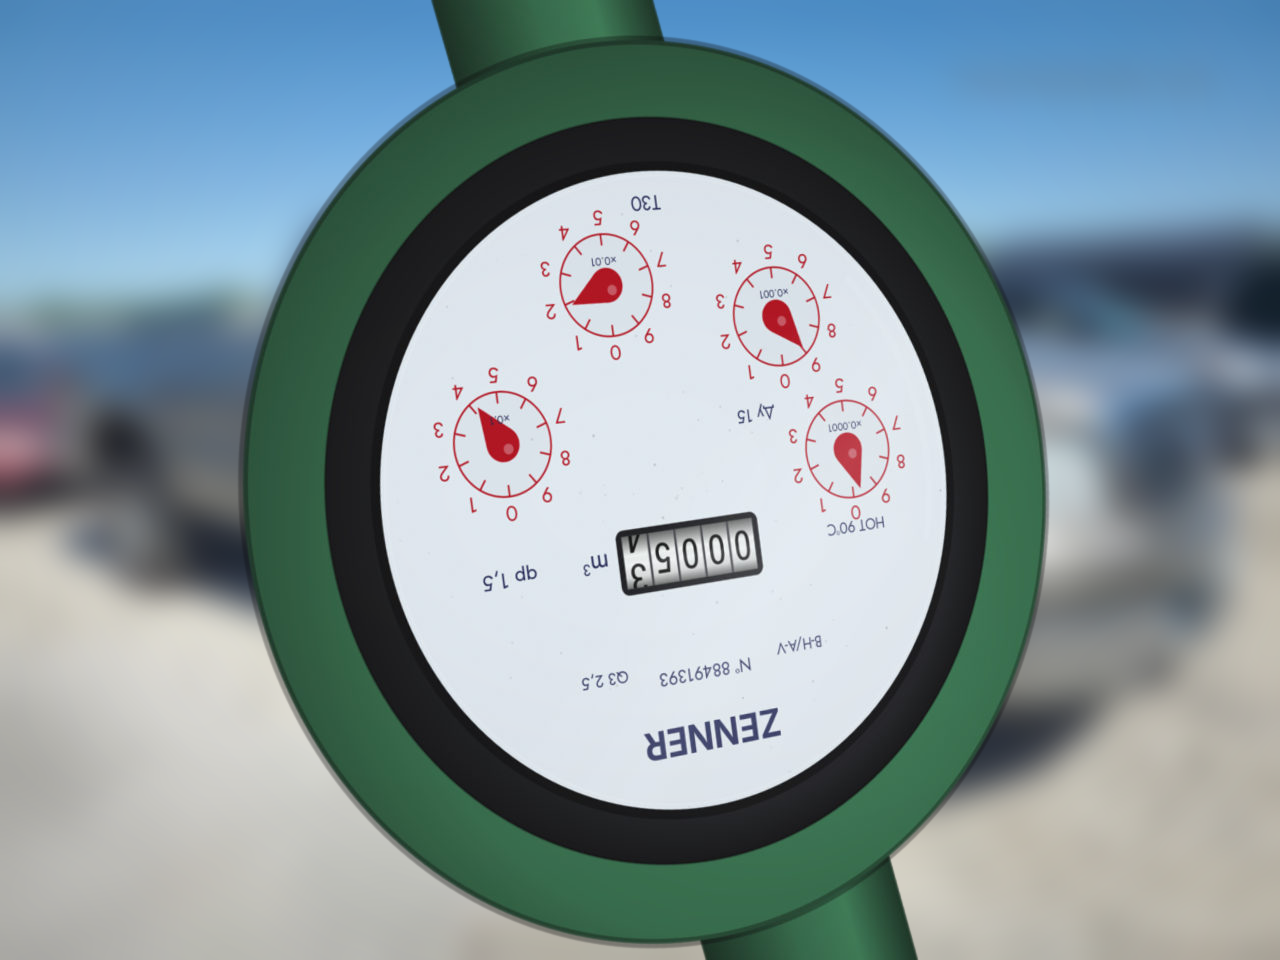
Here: 53.4189 m³
